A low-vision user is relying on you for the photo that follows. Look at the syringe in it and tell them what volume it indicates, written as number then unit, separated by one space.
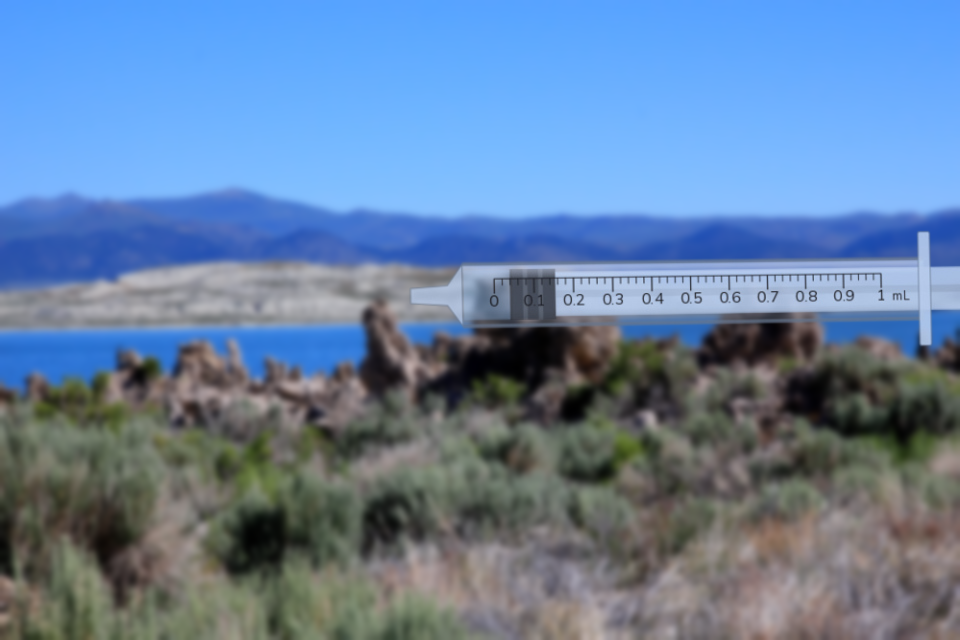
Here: 0.04 mL
